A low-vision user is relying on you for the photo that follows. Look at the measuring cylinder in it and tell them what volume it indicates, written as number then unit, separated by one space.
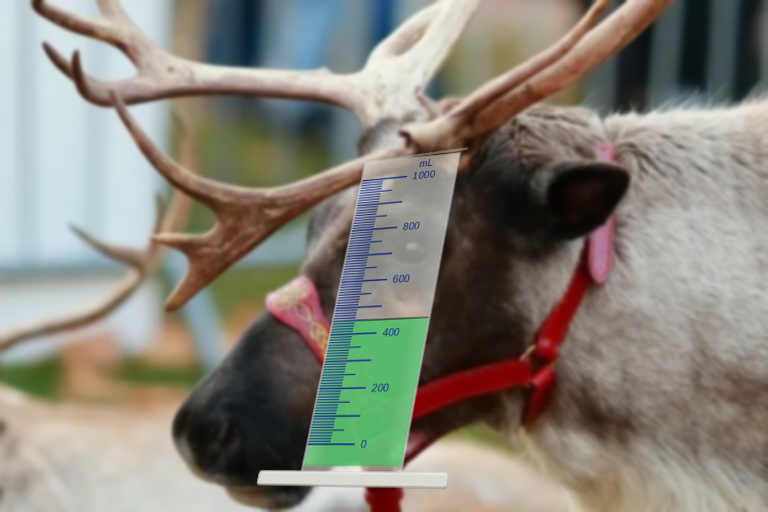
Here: 450 mL
